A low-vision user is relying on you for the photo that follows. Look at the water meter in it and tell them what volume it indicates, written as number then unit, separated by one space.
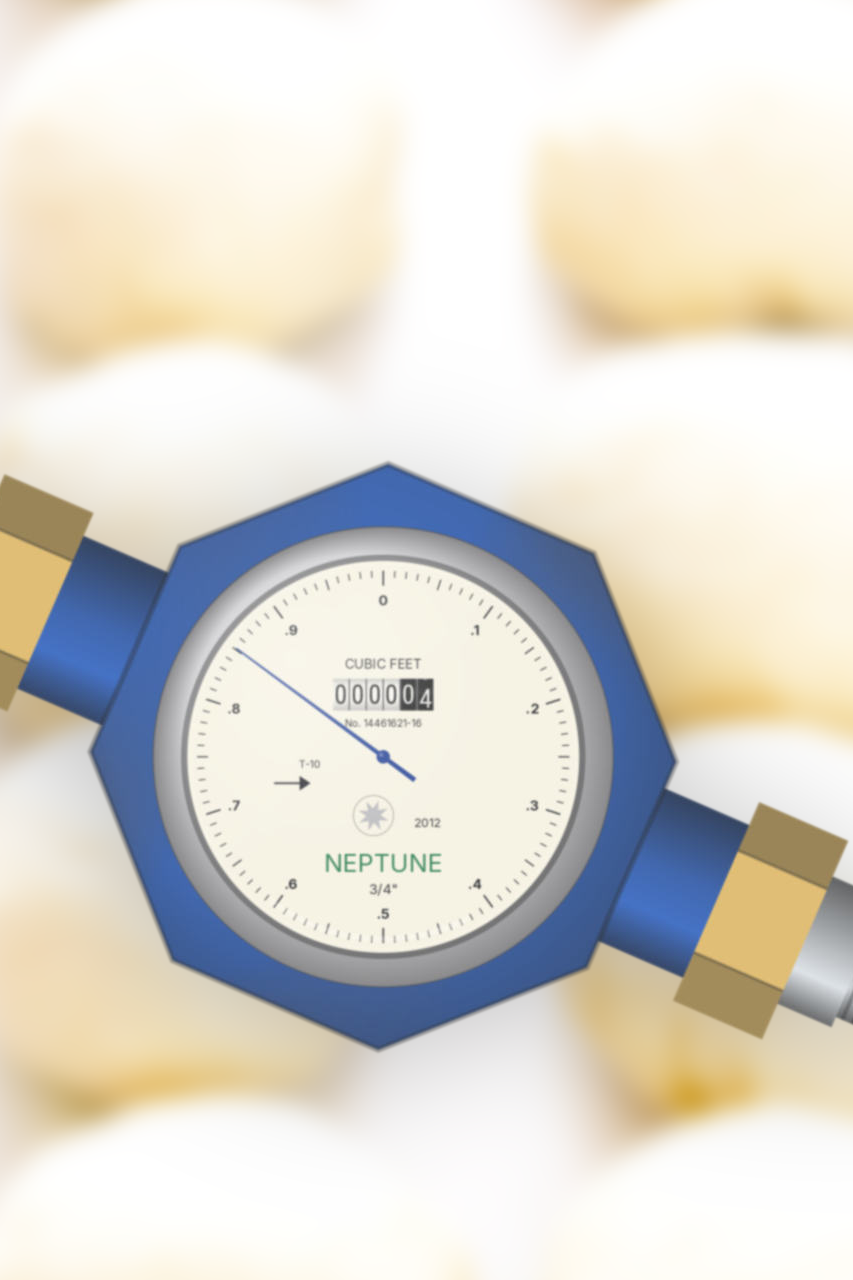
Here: 3.85 ft³
